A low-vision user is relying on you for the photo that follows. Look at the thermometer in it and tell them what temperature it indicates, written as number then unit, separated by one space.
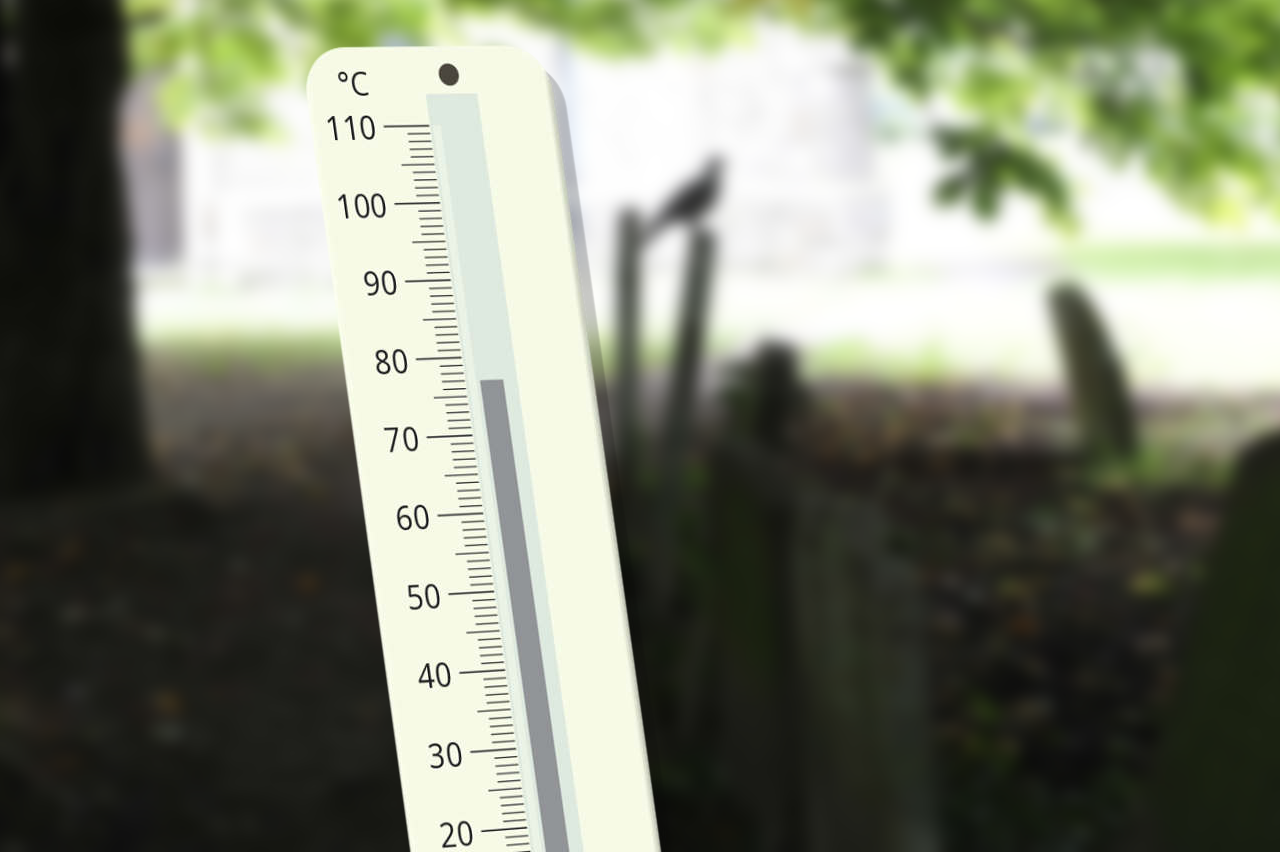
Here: 77 °C
